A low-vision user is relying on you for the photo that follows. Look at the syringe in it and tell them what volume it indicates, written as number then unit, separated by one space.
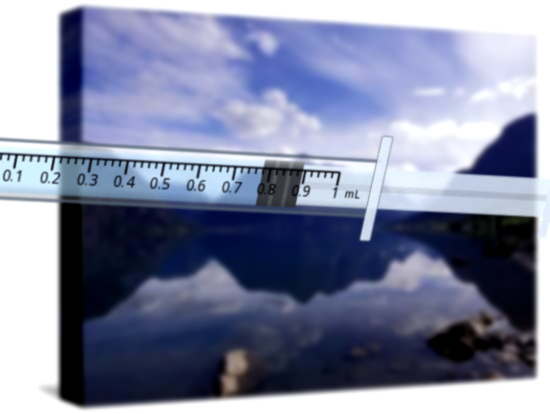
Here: 0.78 mL
